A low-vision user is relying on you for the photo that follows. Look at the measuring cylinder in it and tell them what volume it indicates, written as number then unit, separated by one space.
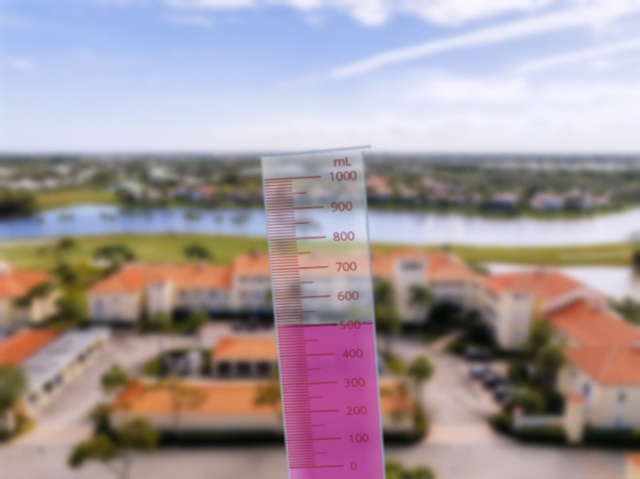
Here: 500 mL
